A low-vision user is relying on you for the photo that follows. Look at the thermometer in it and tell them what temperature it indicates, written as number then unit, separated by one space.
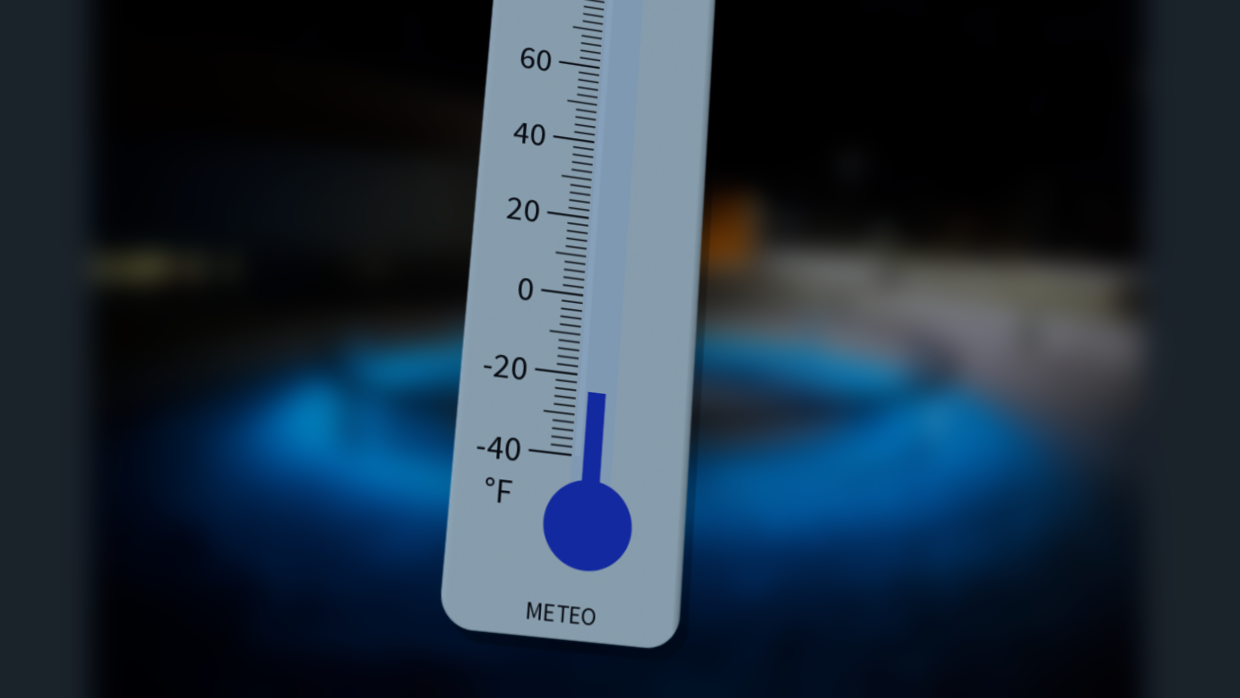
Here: -24 °F
